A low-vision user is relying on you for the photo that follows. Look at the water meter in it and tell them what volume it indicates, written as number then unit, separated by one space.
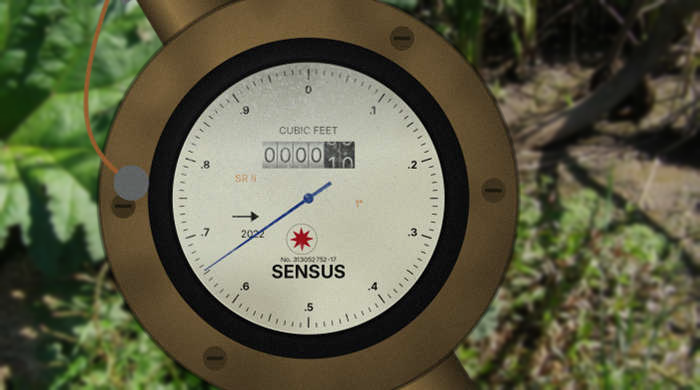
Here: 9.65 ft³
